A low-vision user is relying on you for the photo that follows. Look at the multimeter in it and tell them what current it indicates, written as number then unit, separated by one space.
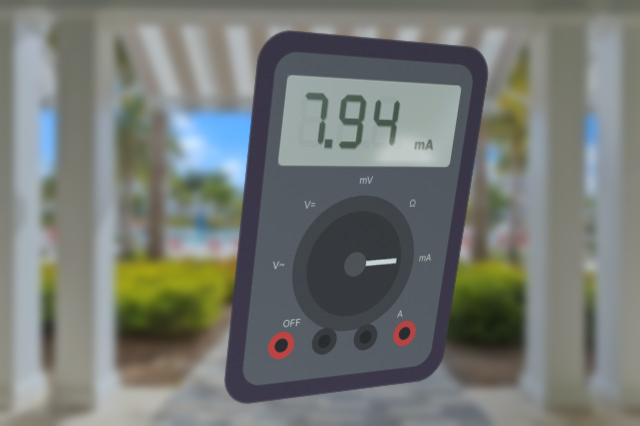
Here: 7.94 mA
